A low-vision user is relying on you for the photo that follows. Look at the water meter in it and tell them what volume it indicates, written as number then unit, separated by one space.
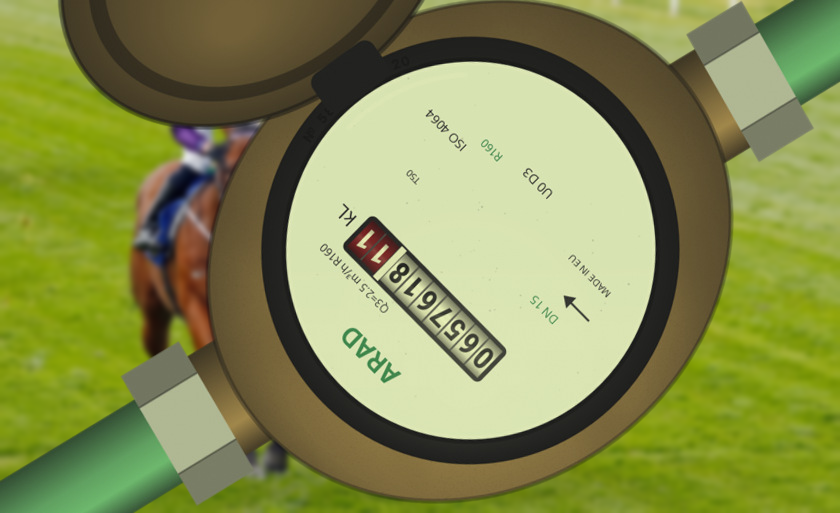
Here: 657618.11 kL
